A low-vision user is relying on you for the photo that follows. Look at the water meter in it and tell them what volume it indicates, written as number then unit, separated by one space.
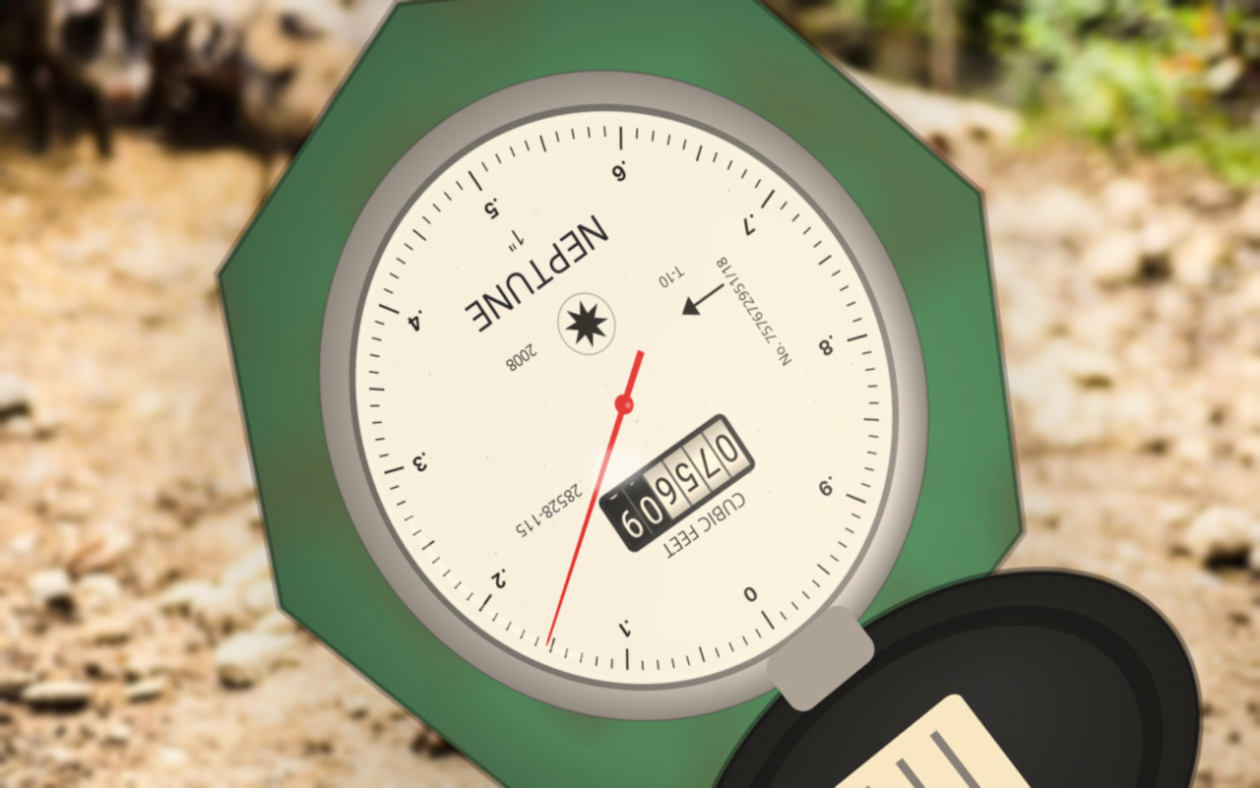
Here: 75609.15 ft³
